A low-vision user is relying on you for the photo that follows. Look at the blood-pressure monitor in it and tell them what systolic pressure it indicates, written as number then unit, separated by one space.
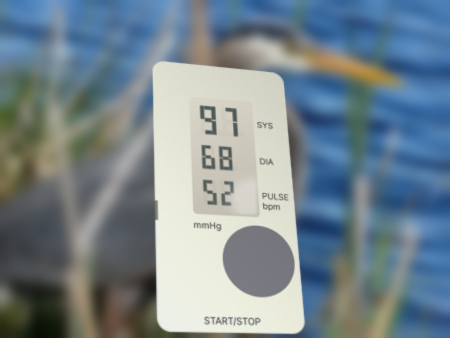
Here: 97 mmHg
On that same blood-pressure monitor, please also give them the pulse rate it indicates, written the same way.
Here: 52 bpm
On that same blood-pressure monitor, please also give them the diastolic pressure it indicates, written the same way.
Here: 68 mmHg
